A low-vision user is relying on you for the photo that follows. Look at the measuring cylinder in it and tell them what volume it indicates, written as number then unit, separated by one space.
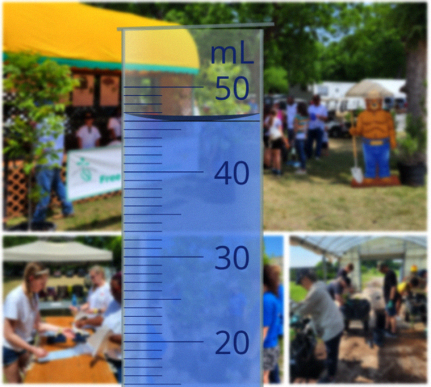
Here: 46 mL
